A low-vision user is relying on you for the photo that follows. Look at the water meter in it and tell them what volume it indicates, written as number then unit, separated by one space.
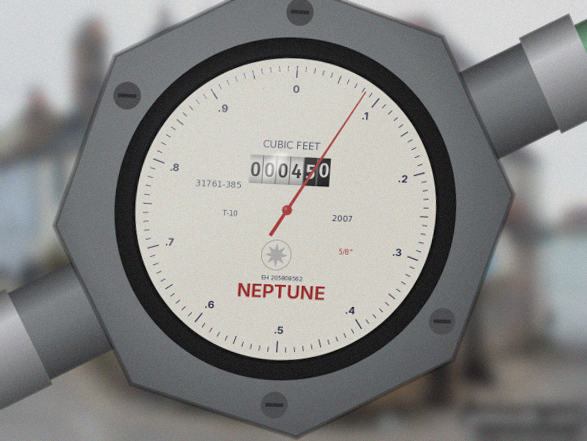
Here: 450.08 ft³
